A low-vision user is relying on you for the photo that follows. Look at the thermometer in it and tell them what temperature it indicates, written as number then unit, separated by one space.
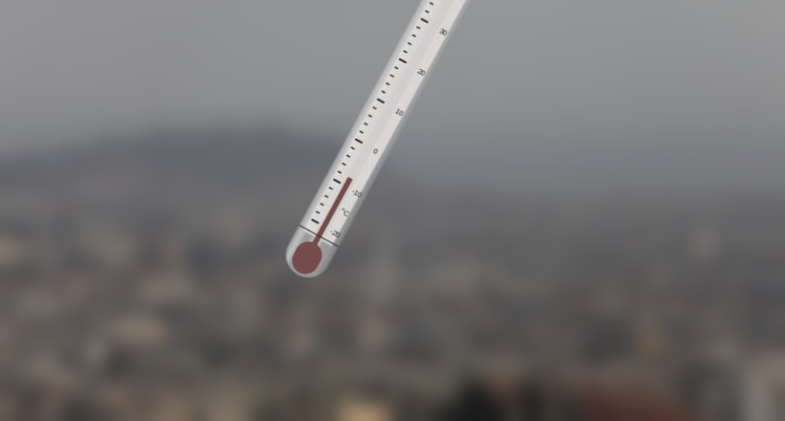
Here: -8 °C
